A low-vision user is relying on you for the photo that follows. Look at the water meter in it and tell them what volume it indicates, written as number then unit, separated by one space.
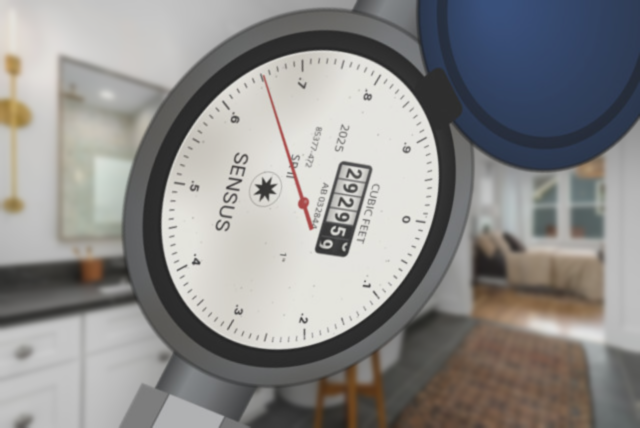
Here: 292958.65 ft³
